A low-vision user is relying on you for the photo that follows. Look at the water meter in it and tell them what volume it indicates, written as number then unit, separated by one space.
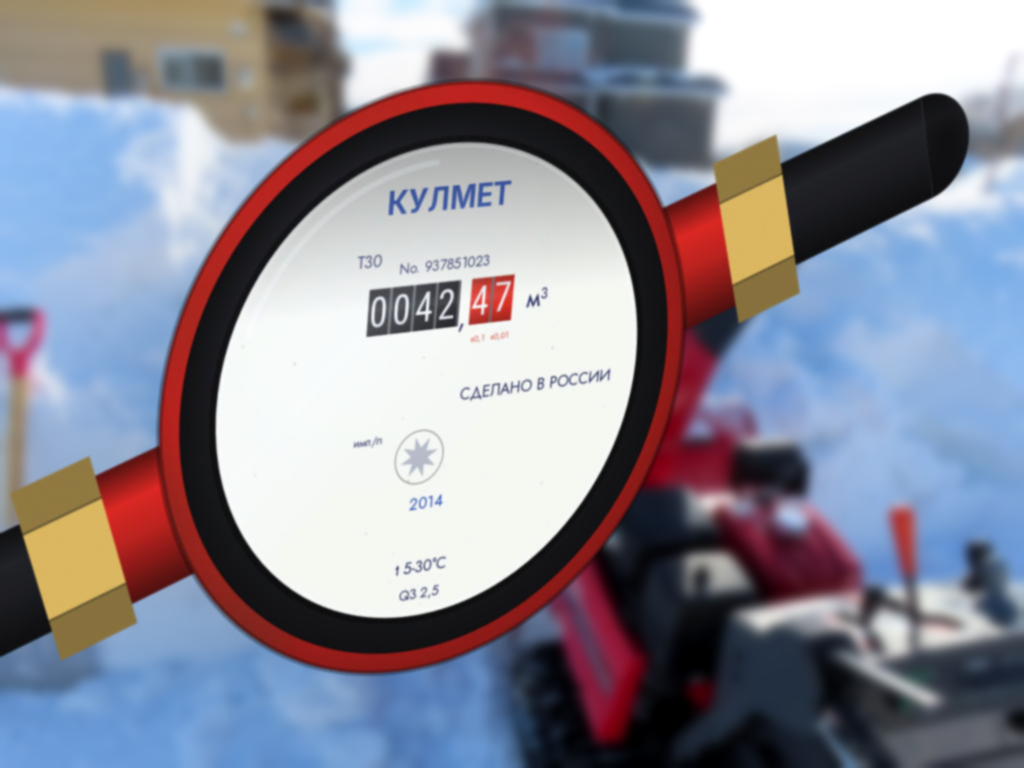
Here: 42.47 m³
